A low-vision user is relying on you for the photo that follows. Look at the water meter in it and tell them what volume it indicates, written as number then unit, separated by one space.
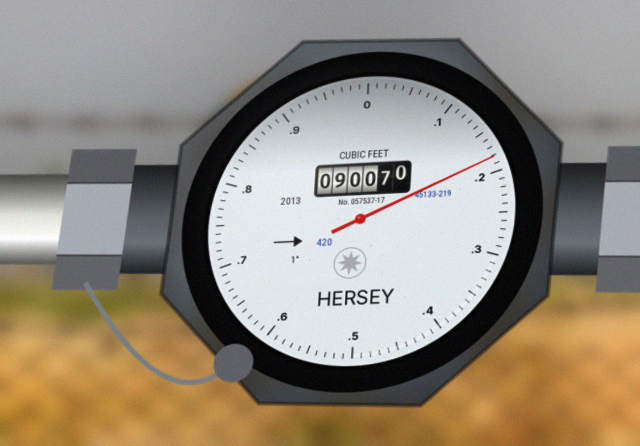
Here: 90070.18 ft³
